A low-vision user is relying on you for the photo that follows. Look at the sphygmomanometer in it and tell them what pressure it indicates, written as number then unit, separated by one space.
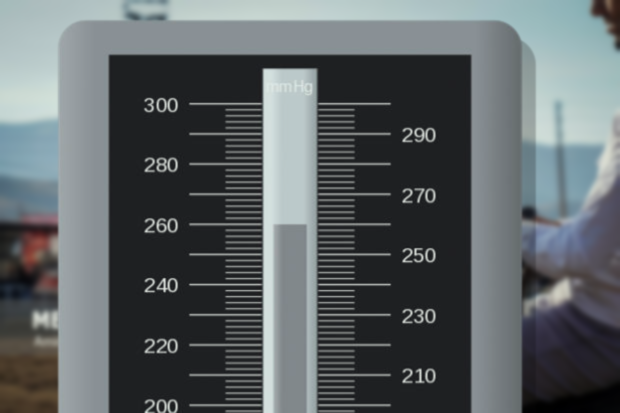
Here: 260 mmHg
